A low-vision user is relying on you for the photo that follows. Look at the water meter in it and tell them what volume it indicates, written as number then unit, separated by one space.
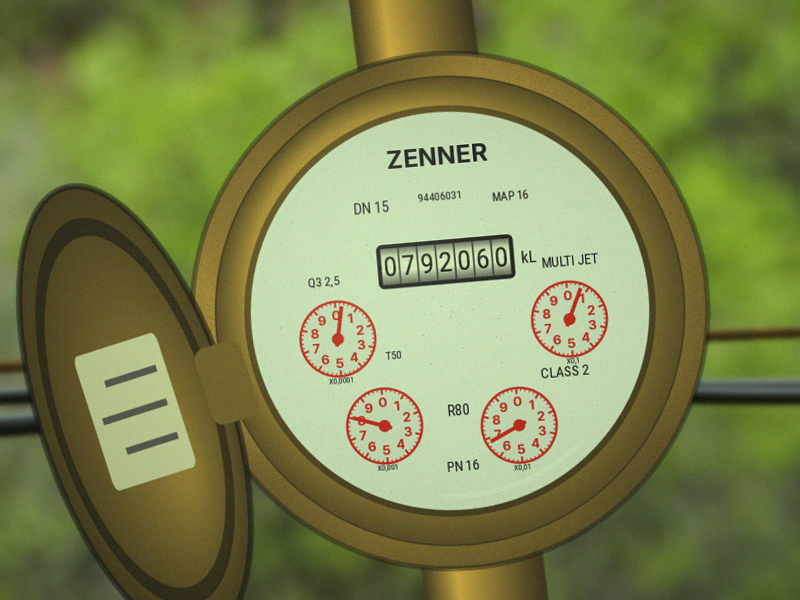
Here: 792060.0680 kL
